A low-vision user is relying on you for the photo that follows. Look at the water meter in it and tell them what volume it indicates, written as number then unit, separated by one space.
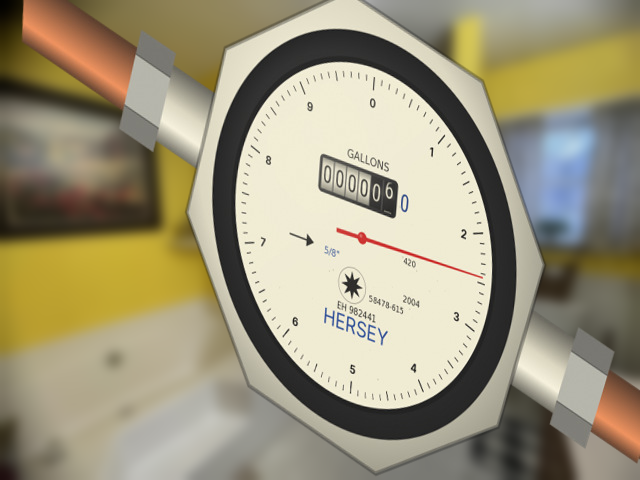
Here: 62.4 gal
